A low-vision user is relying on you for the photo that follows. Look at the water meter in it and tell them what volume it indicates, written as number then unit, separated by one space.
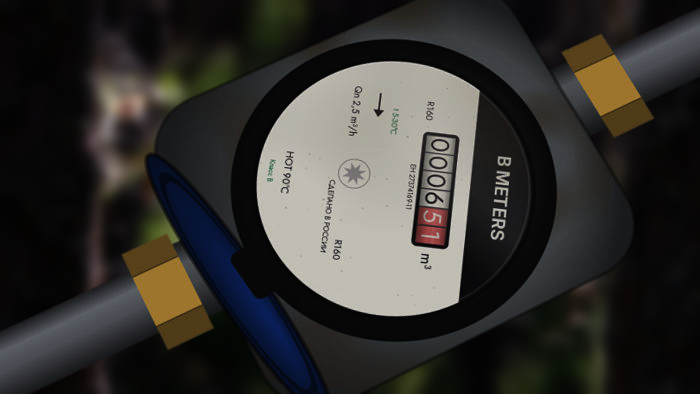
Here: 6.51 m³
